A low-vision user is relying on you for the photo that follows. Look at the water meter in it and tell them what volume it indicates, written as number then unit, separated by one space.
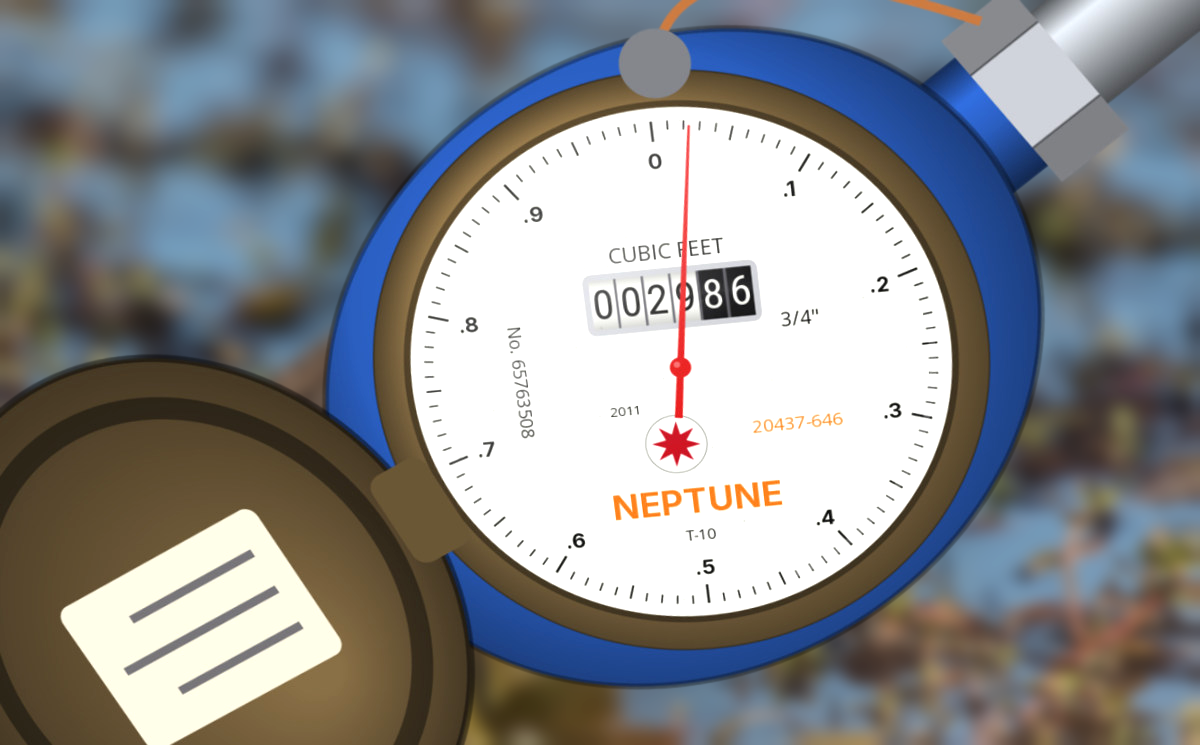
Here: 2986.02 ft³
